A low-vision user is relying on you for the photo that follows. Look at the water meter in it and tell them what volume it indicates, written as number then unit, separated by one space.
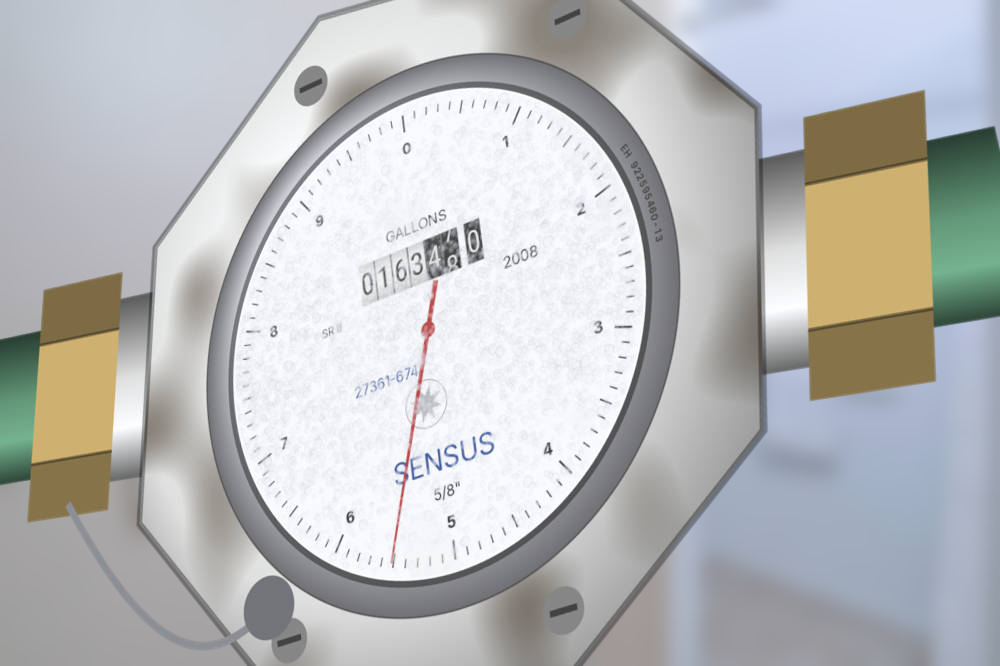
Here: 163475.5 gal
